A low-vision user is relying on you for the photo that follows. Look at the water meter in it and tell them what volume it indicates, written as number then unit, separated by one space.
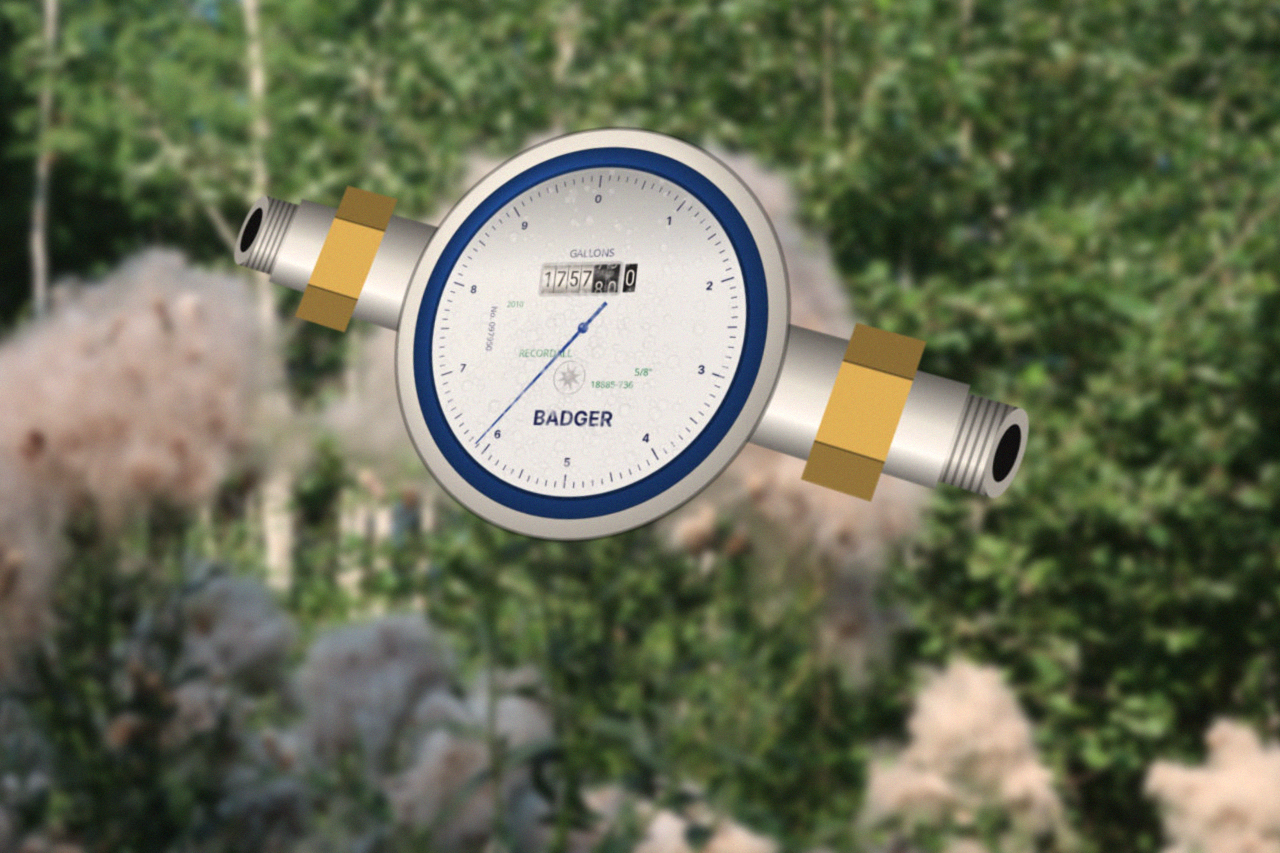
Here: 1757796.1 gal
